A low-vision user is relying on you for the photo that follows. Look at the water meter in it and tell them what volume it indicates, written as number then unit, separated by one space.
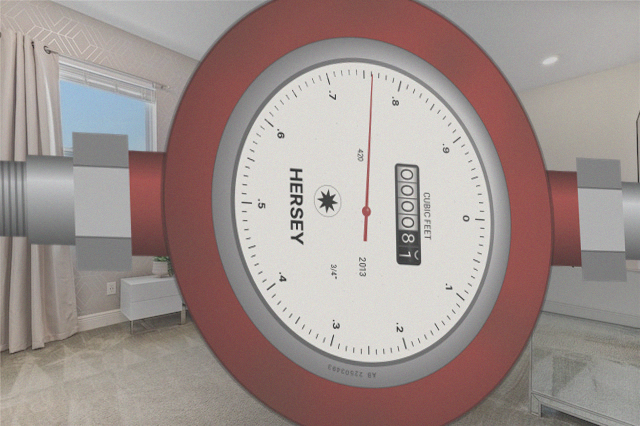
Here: 80.76 ft³
